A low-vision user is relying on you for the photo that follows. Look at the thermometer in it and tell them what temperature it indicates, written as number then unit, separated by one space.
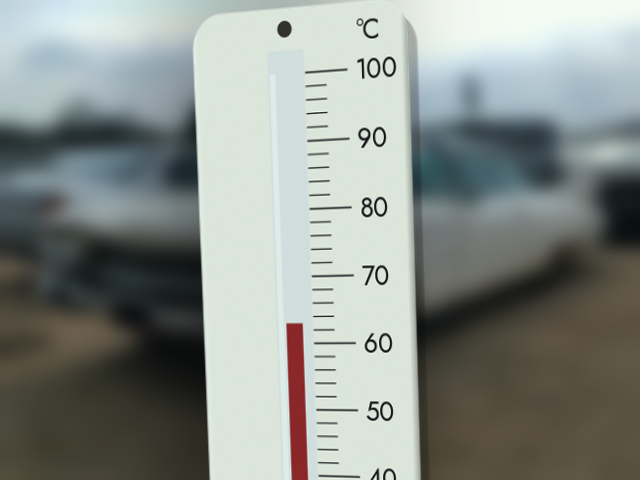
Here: 63 °C
